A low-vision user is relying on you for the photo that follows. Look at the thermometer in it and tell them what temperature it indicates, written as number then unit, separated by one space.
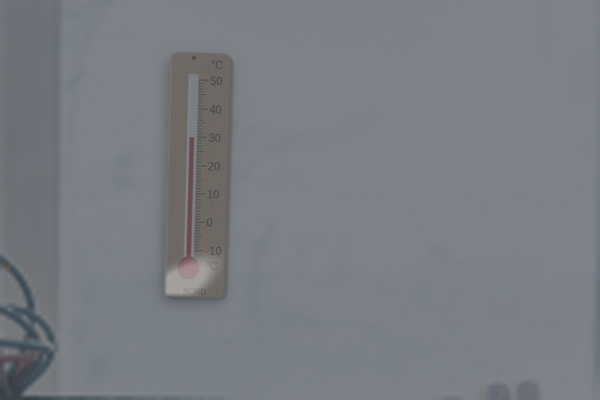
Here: 30 °C
